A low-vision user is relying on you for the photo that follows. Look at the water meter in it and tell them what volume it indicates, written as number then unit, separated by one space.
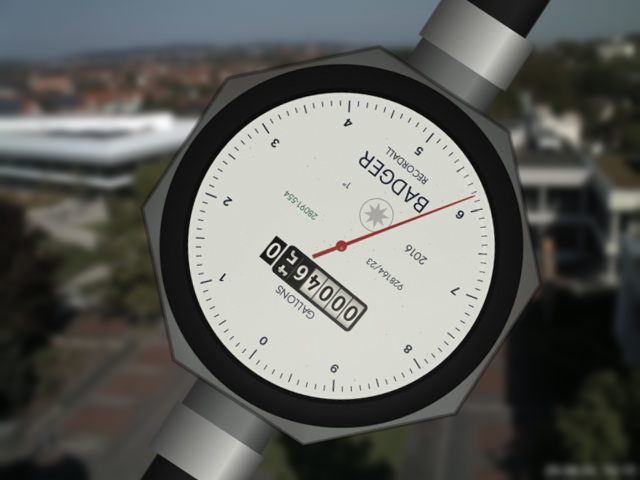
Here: 4645.8 gal
